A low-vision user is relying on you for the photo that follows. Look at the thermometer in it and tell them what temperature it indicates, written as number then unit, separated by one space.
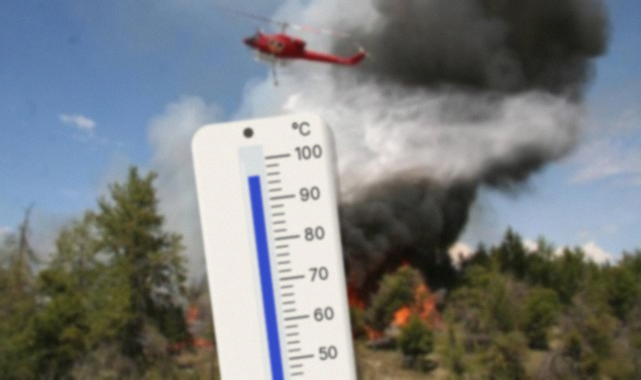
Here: 96 °C
